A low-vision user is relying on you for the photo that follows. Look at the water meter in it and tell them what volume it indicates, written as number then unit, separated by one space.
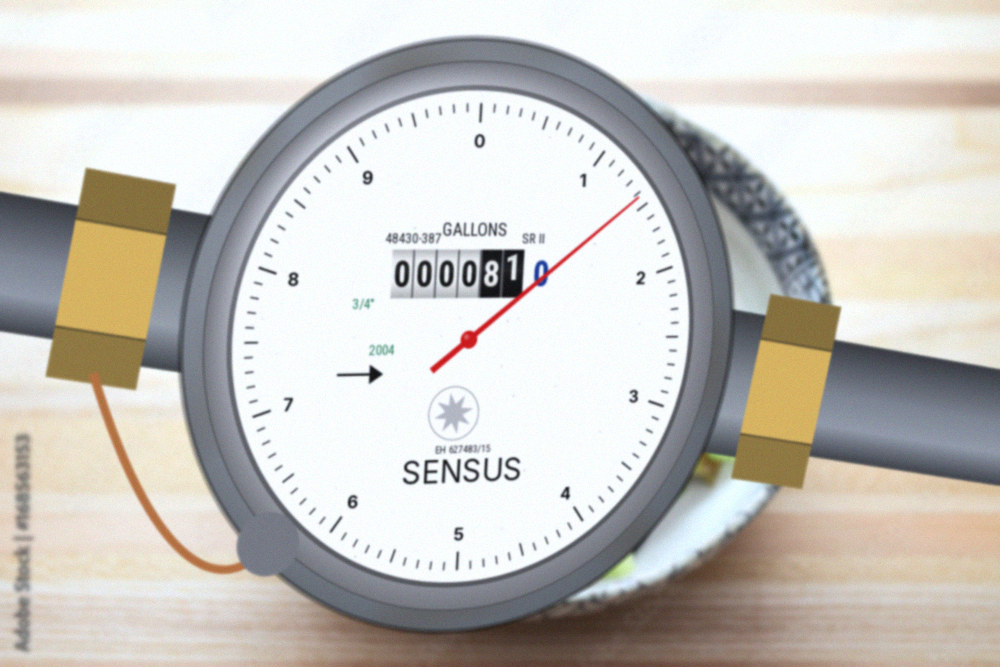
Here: 811.4 gal
